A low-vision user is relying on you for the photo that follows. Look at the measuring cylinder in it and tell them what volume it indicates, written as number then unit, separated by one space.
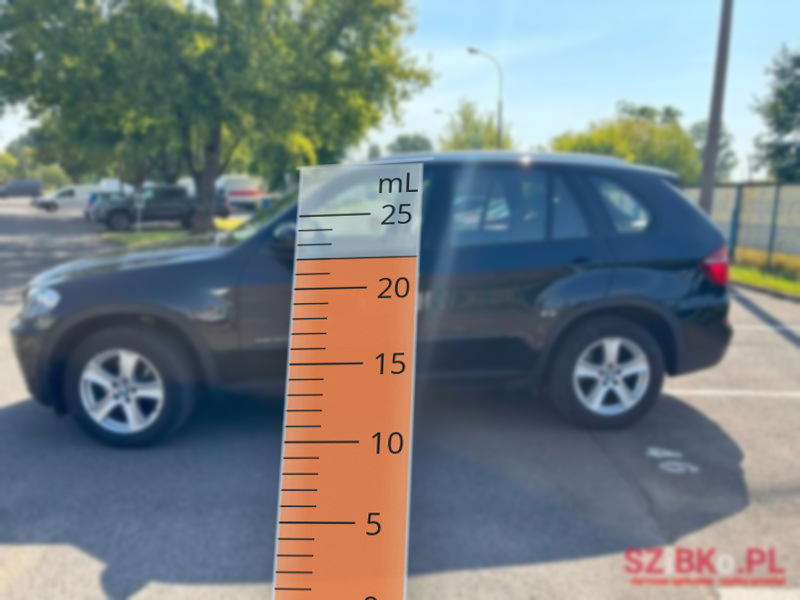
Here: 22 mL
